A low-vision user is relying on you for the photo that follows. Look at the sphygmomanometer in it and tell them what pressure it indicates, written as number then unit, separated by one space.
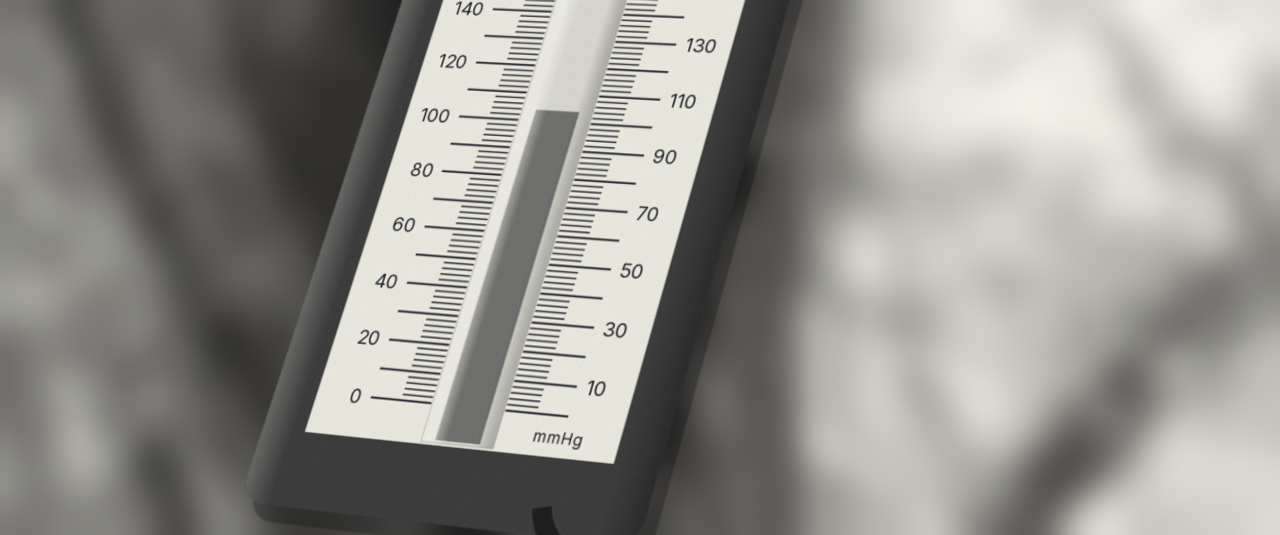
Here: 104 mmHg
